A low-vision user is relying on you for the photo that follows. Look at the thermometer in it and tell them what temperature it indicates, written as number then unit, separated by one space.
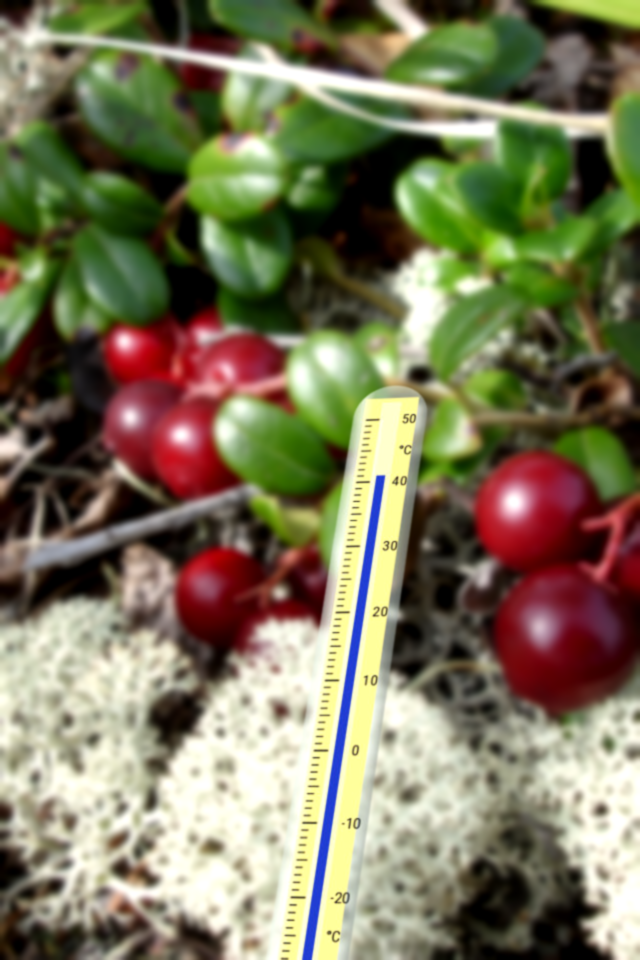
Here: 41 °C
